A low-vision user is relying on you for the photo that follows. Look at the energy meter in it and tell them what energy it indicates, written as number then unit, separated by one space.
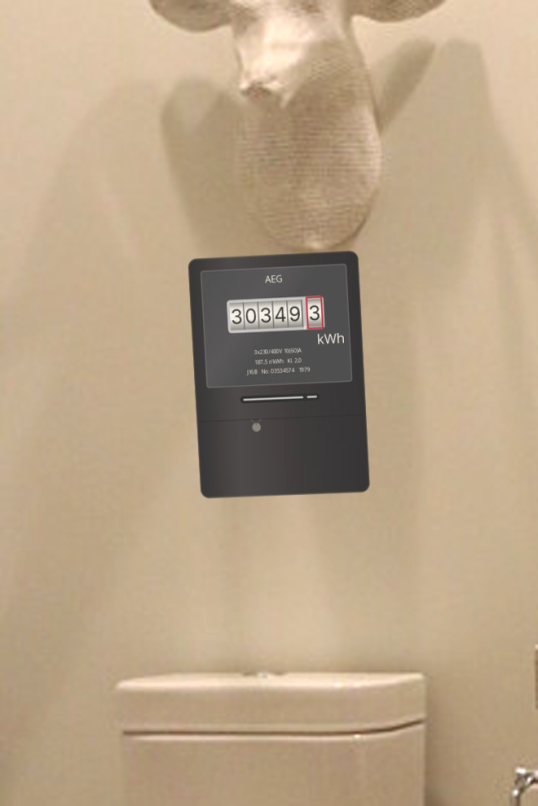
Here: 30349.3 kWh
